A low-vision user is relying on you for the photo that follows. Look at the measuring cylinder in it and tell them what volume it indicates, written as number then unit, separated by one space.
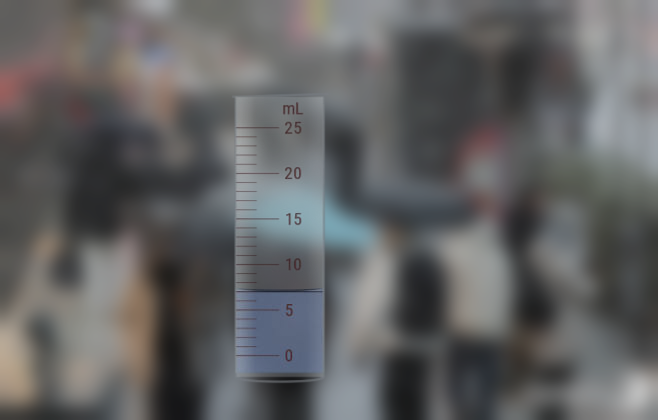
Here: 7 mL
